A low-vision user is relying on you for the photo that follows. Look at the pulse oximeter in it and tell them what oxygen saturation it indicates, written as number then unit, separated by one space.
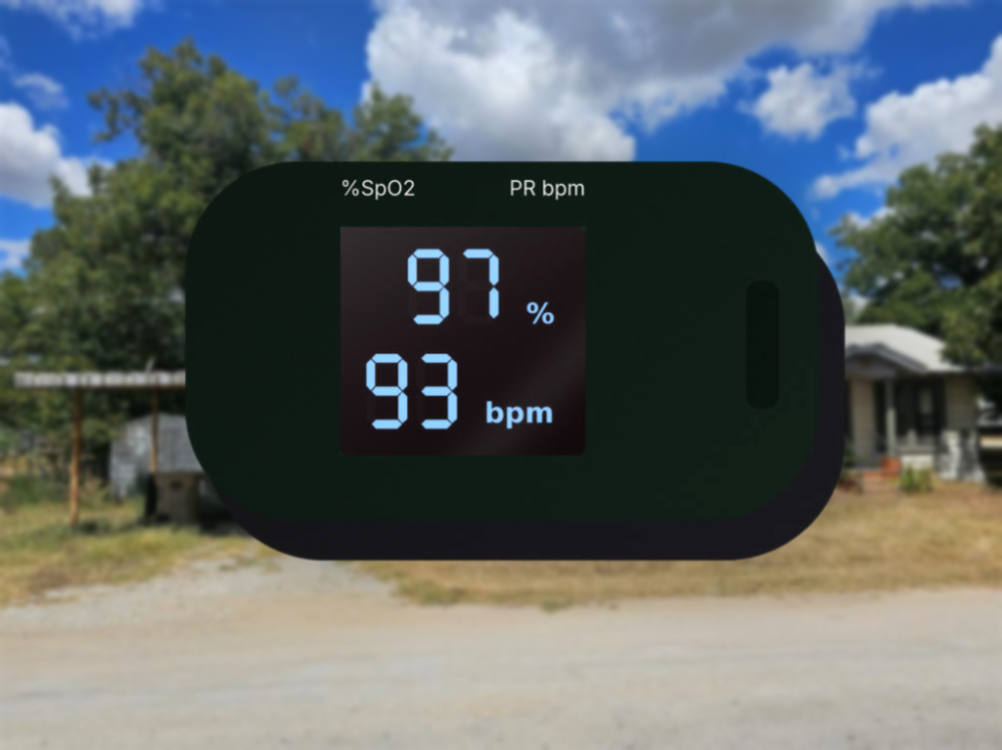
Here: 97 %
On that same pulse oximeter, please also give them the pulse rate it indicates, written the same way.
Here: 93 bpm
